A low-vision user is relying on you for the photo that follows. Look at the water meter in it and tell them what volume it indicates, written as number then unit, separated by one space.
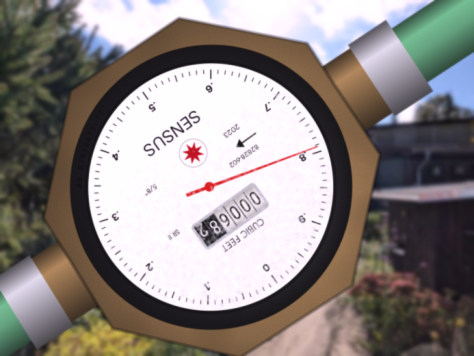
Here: 681.79 ft³
